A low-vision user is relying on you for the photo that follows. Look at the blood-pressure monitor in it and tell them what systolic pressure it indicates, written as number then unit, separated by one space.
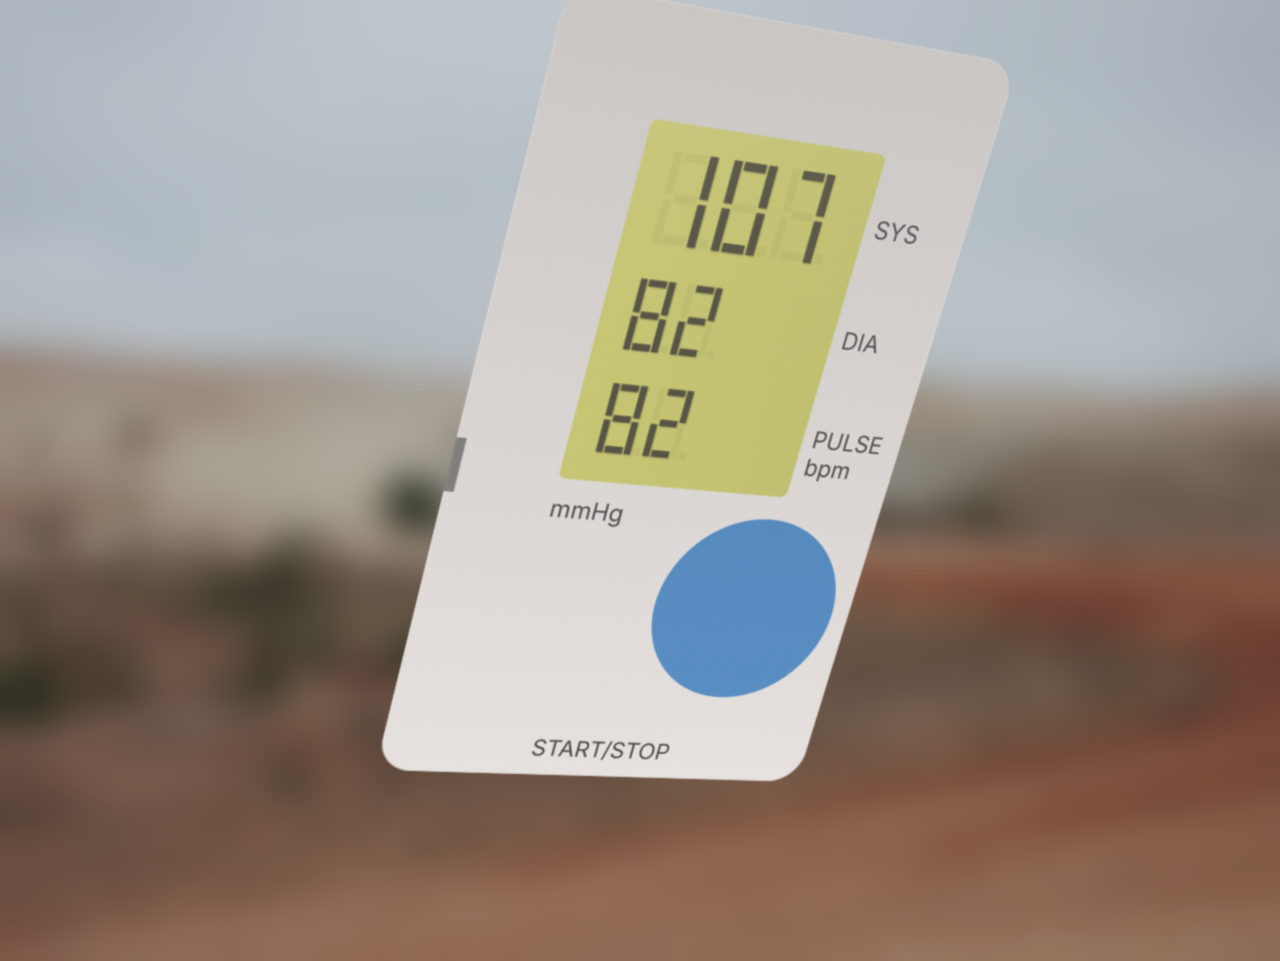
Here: 107 mmHg
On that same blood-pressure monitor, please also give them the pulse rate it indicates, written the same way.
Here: 82 bpm
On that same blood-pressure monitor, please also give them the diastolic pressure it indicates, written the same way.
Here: 82 mmHg
